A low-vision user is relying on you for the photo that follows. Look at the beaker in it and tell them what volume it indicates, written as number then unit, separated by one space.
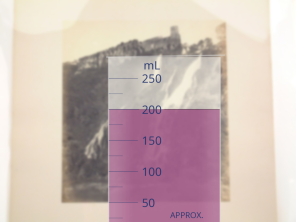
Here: 200 mL
